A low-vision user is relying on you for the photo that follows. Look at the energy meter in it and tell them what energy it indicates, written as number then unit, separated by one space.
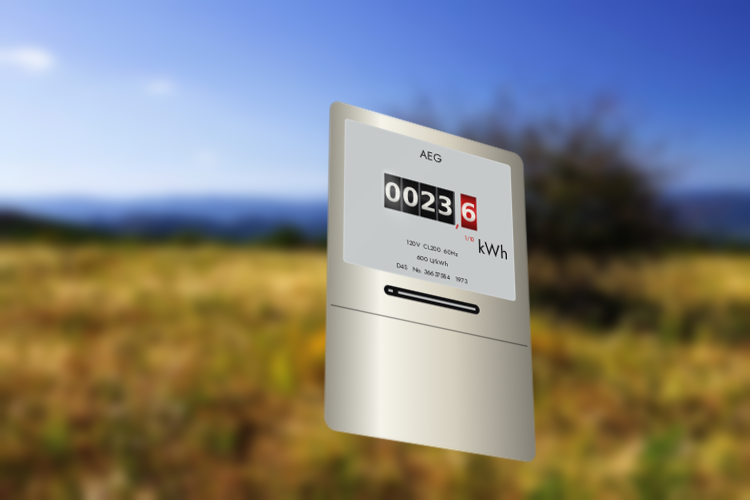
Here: 23.6 kWh
